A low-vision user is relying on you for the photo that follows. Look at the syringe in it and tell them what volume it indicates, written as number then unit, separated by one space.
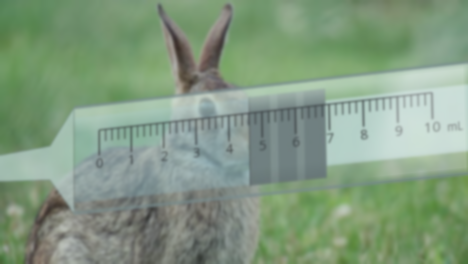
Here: 4.6 mL
